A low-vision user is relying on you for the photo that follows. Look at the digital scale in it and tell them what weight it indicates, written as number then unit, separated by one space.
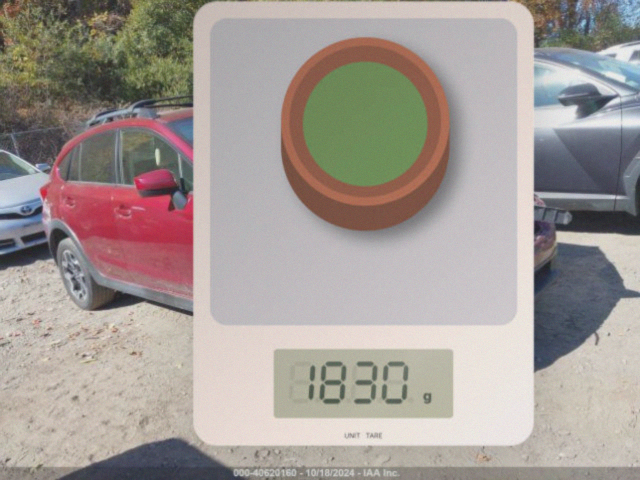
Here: 1830 g
